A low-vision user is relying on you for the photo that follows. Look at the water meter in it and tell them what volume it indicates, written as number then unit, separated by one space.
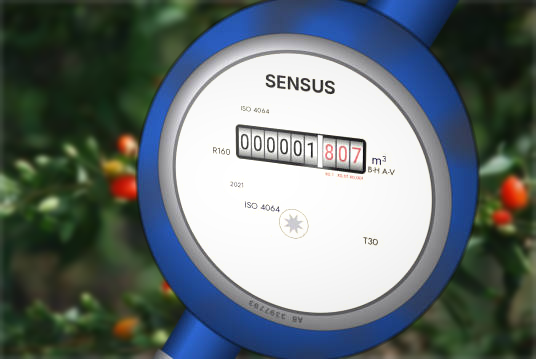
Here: 1.807 m³
